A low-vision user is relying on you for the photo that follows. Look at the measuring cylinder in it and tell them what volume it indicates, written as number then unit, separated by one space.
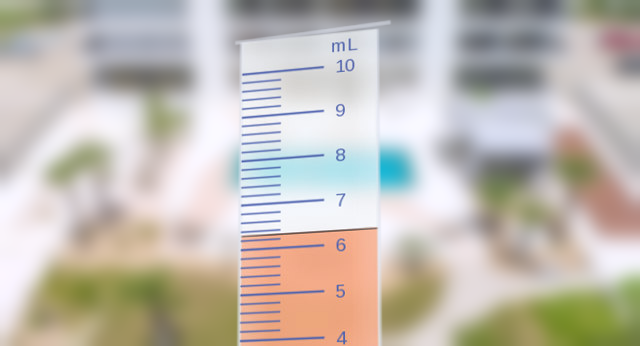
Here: 6.3 mL
